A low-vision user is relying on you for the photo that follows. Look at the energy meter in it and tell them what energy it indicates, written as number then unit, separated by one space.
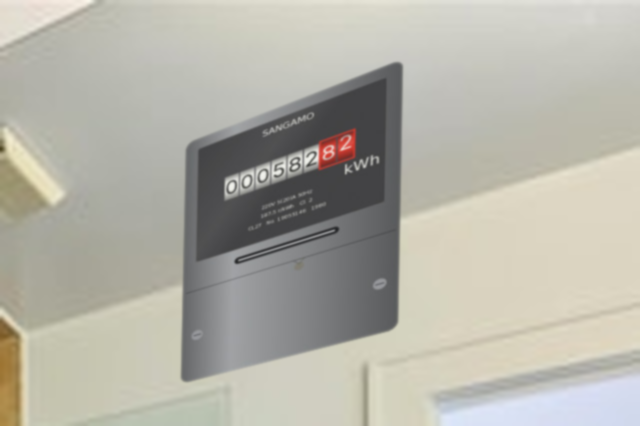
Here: 582.82 kWh
